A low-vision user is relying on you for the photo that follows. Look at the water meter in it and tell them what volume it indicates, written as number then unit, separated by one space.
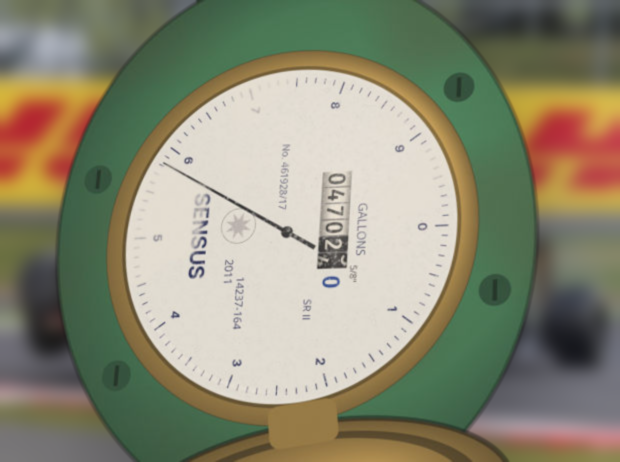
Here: 470235.8 gal
